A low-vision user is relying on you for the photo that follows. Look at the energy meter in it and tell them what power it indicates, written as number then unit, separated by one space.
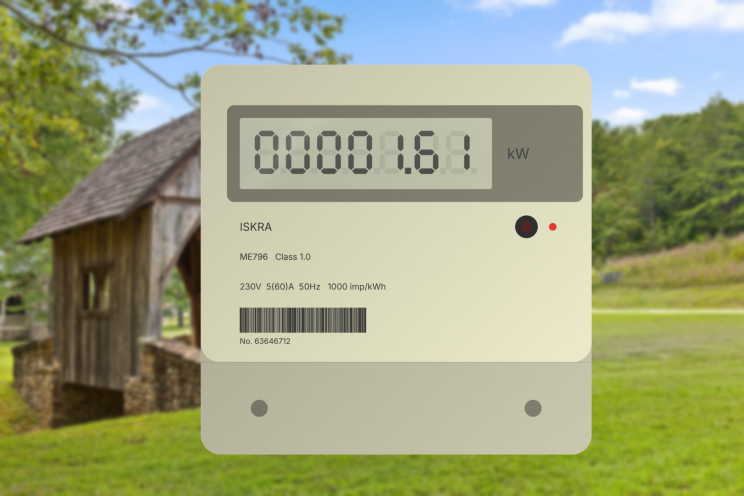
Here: 1.61 kW
